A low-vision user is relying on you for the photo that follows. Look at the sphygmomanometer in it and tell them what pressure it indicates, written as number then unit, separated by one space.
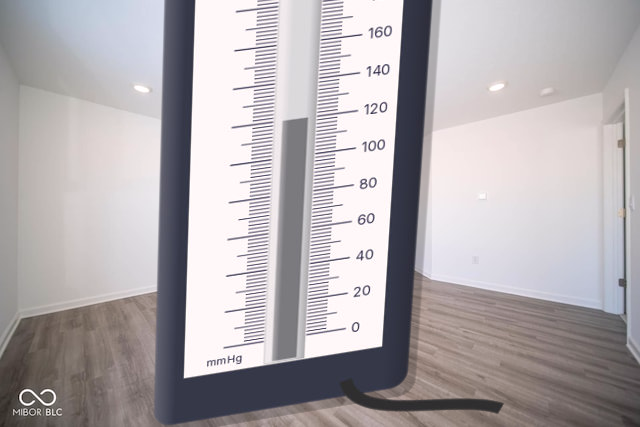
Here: 120 mmHg
